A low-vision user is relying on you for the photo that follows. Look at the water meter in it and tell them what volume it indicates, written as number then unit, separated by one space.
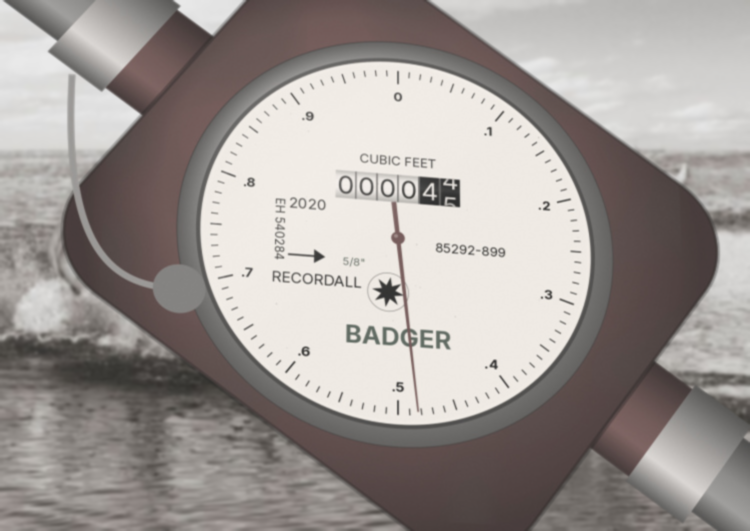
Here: 44.48 ft³
